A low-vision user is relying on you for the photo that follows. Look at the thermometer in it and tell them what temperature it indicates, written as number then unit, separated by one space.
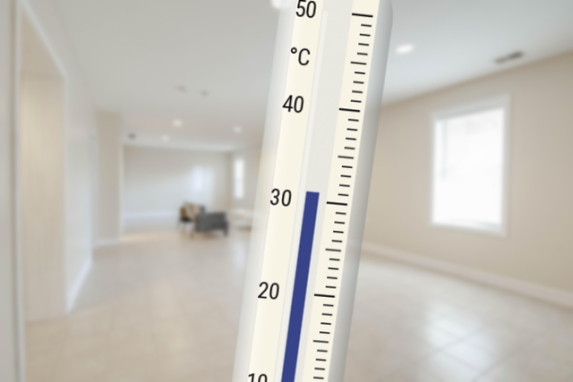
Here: 31 °C
